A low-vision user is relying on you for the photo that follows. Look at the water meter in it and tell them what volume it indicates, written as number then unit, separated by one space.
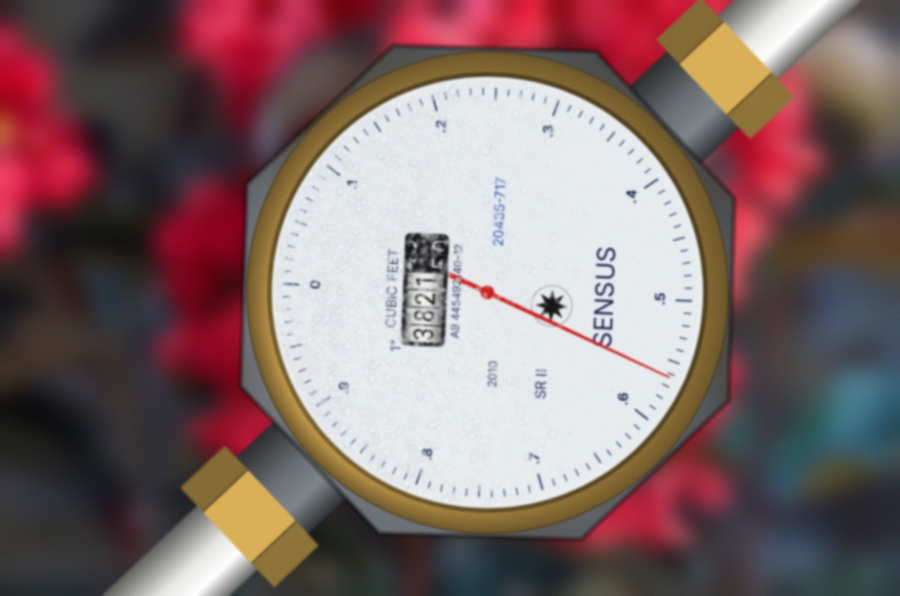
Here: 382149.56 ft³
